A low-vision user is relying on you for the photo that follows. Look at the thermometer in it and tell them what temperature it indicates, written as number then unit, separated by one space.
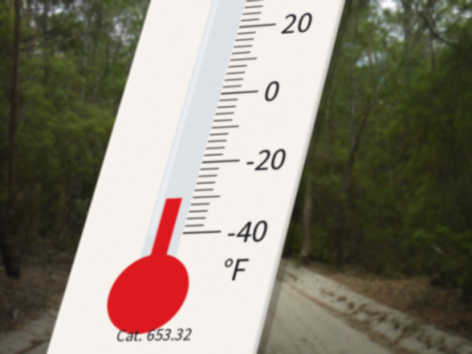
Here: -30 °F
